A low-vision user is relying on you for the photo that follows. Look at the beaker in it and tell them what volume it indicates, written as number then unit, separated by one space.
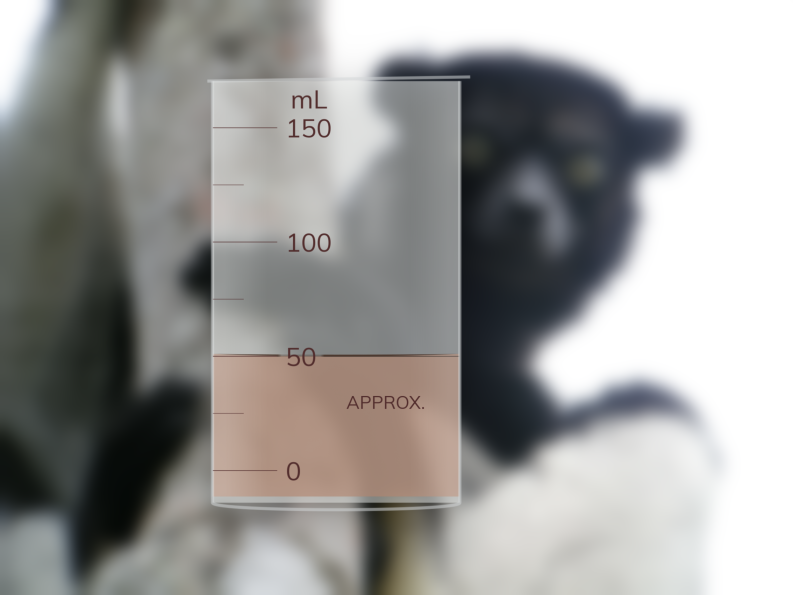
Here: 50 mL
